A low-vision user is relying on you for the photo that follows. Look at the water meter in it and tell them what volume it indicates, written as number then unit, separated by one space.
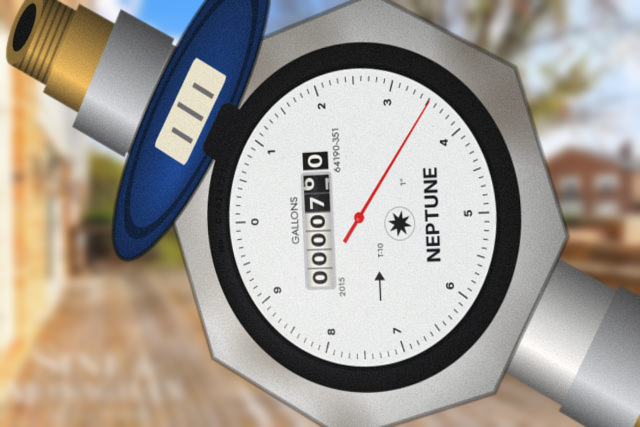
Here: 763.5 gal
